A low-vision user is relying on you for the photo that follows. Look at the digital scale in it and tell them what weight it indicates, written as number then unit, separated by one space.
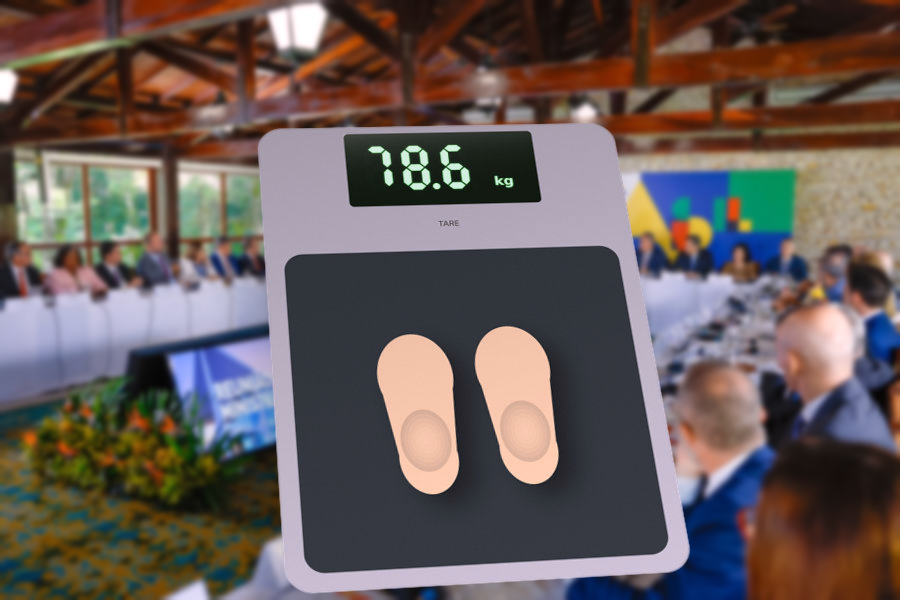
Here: 78.6 kg
